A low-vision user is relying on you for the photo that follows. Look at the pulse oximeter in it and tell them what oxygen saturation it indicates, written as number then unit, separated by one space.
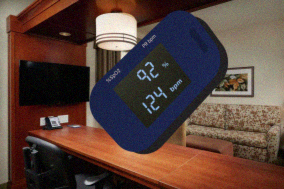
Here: 92 %
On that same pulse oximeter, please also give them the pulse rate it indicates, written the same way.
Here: 124 bpm
